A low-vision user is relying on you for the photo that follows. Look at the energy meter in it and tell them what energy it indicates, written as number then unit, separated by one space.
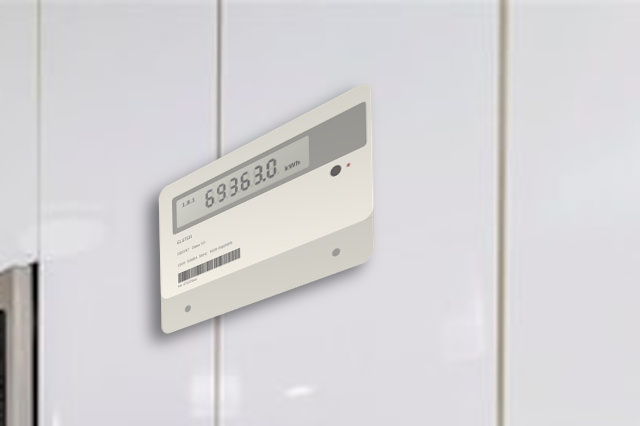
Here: 69363.0 kWh
